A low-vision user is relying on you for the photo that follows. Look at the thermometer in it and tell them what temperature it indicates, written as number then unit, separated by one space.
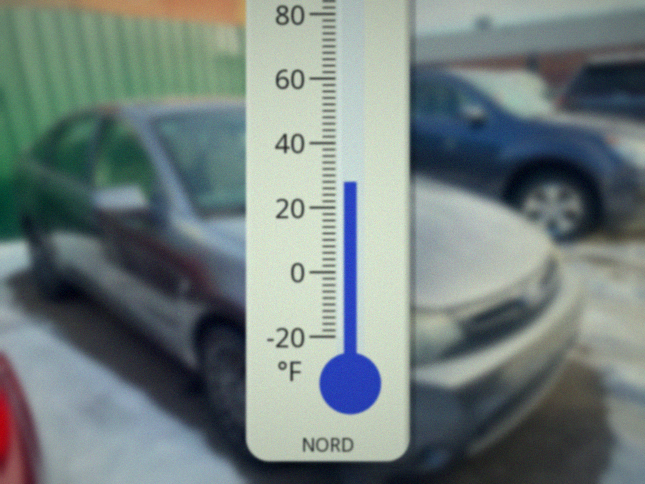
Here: 28 °F
